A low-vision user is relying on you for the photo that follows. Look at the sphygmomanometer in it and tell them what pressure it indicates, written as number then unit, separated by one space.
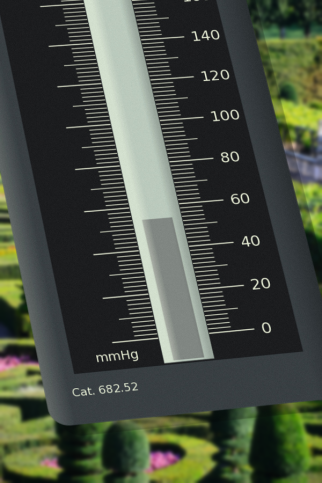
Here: 54 mmHg
